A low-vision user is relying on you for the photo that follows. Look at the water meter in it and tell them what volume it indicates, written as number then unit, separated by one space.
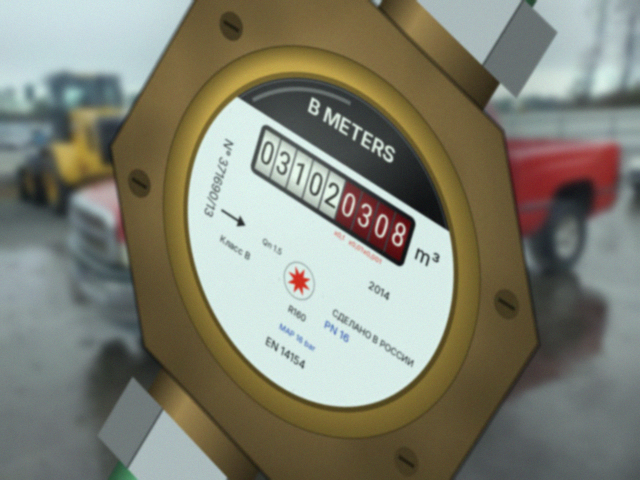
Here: 3102.0308 m³
